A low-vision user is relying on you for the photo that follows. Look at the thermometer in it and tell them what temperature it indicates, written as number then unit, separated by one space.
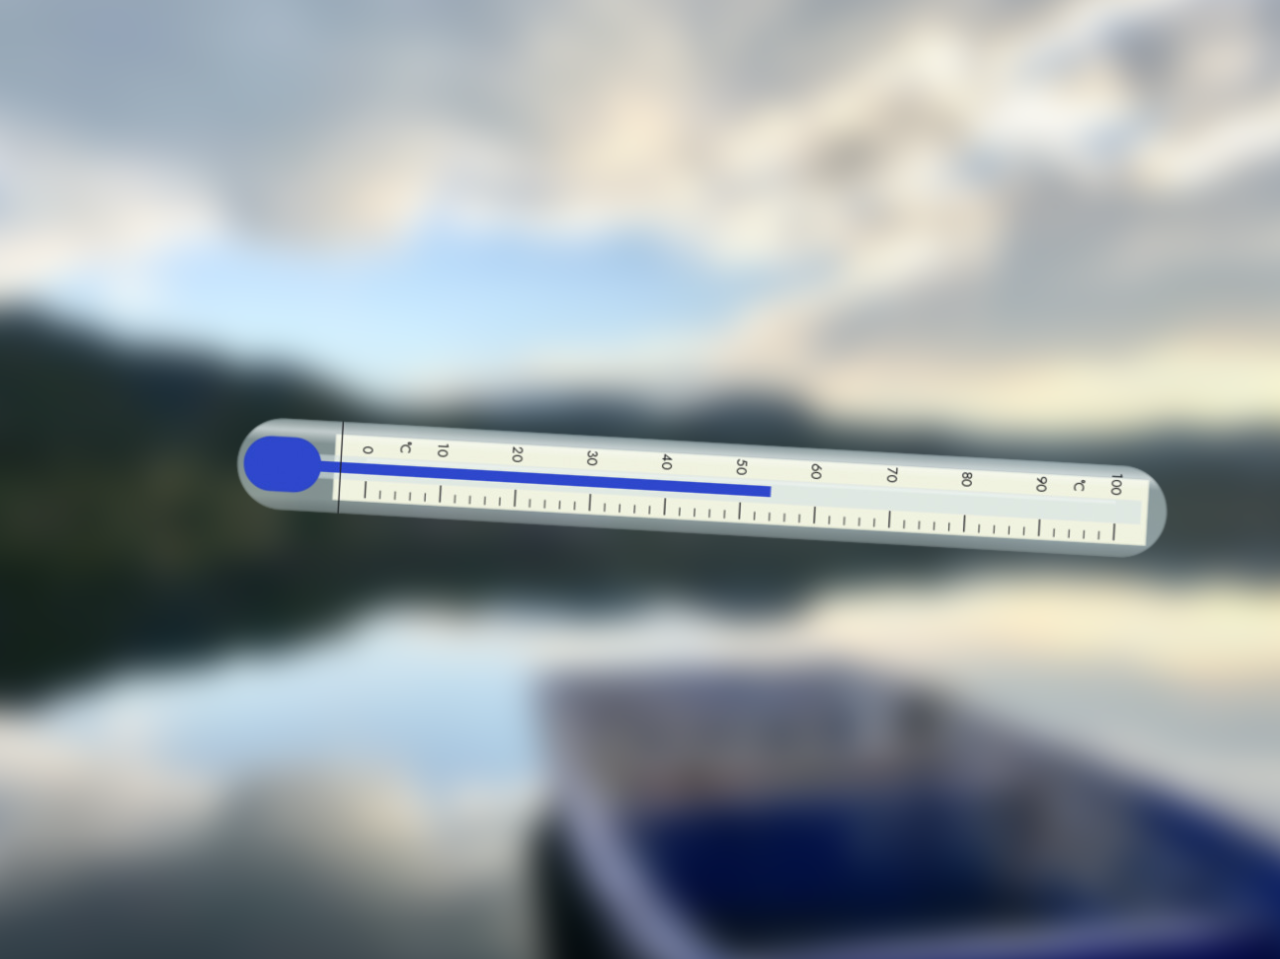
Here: 54 °C
